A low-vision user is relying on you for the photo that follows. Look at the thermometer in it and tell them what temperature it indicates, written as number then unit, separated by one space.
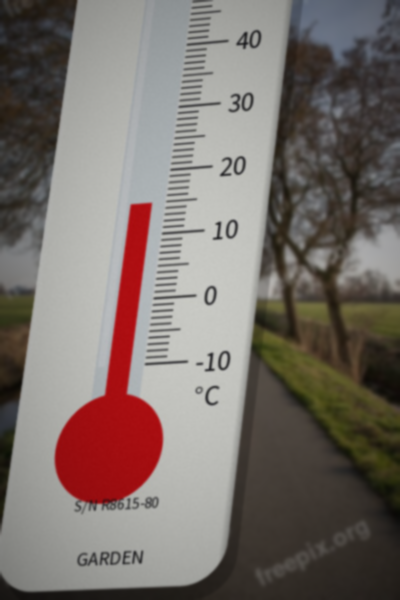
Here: 15 °C
